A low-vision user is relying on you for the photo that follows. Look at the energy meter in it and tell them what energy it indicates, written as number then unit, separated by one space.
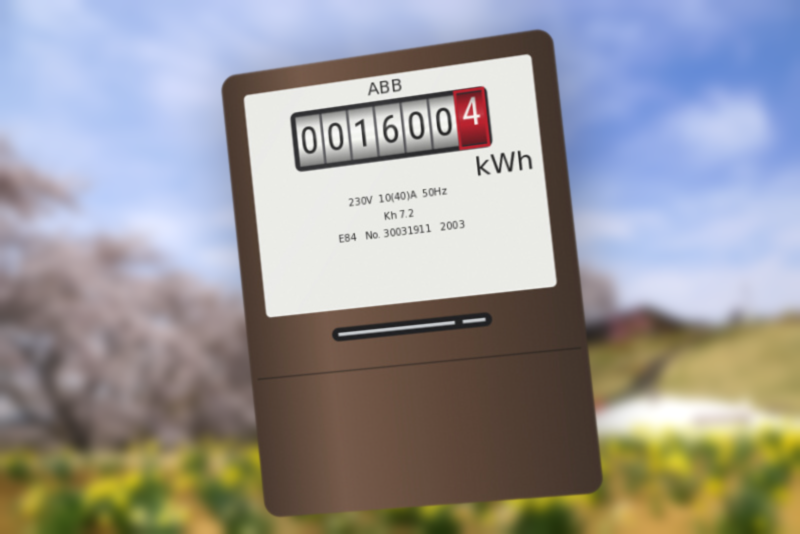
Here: 1600.4 kWh
